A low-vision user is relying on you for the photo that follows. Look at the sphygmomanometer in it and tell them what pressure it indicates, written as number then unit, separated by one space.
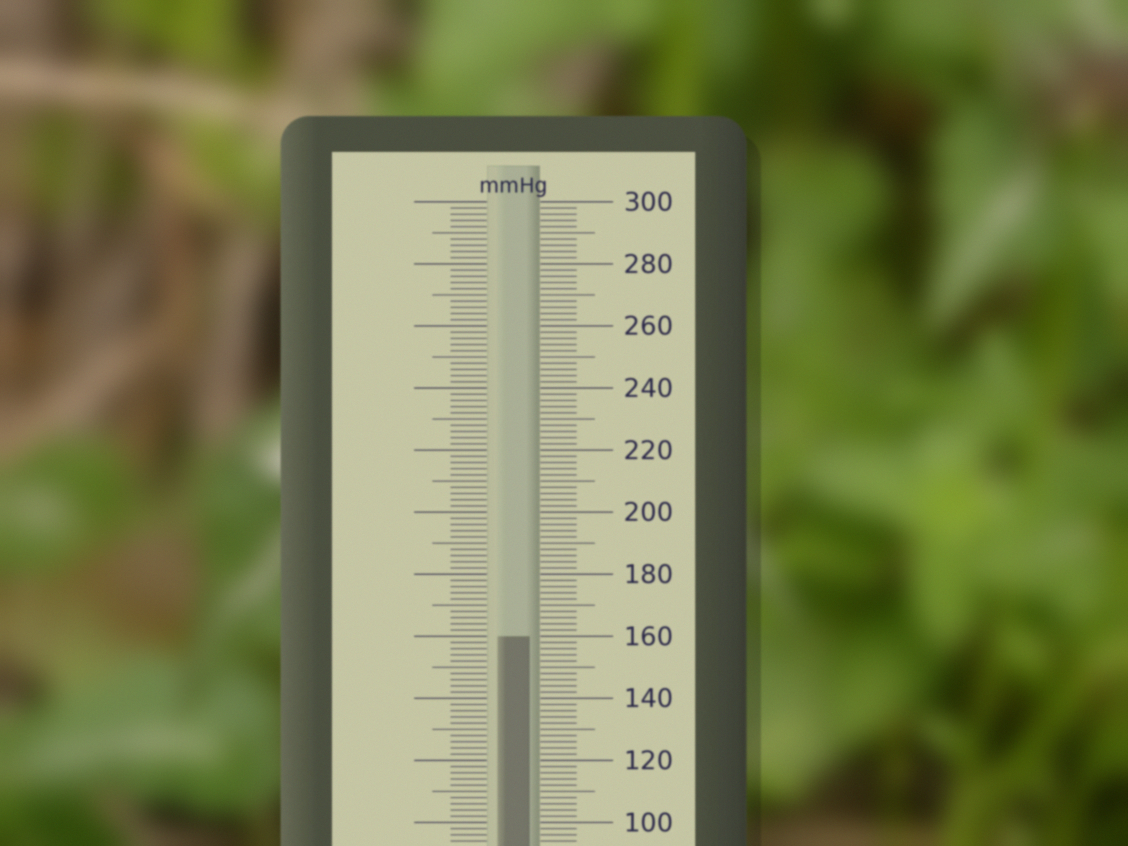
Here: 160 mmHg
